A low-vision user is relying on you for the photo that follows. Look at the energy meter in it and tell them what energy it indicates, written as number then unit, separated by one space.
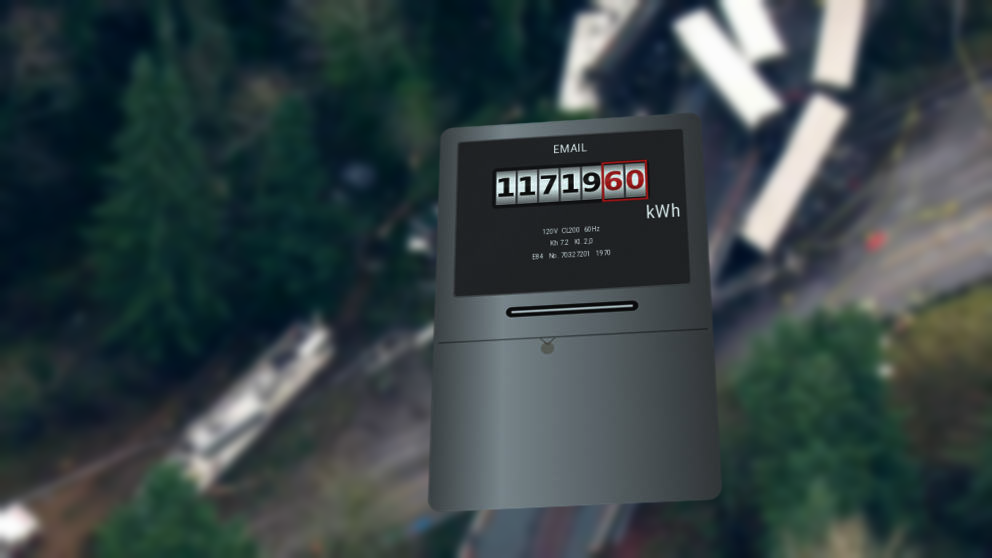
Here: 11719.60 kWh
